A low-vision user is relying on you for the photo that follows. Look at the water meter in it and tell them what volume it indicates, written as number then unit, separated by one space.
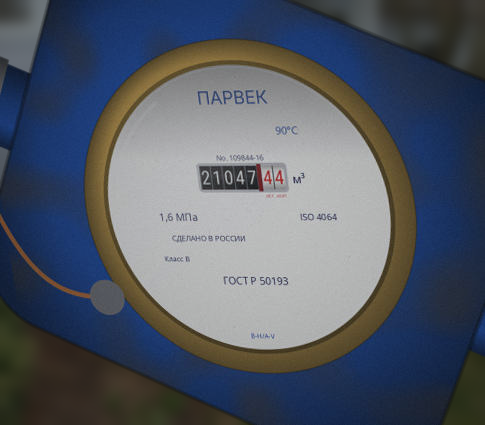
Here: 21047.44 m³
